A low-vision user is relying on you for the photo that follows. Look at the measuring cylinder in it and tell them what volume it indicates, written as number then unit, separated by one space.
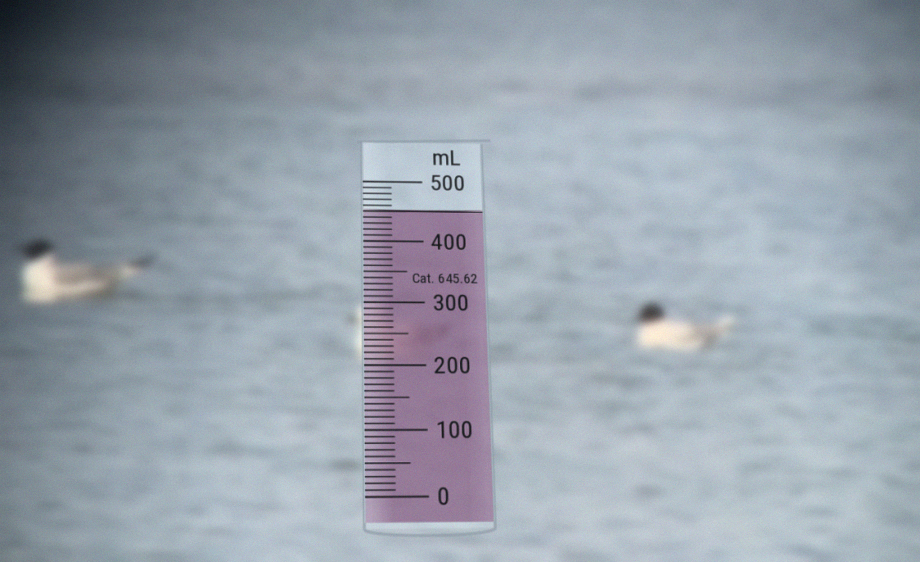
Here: 450 mL
